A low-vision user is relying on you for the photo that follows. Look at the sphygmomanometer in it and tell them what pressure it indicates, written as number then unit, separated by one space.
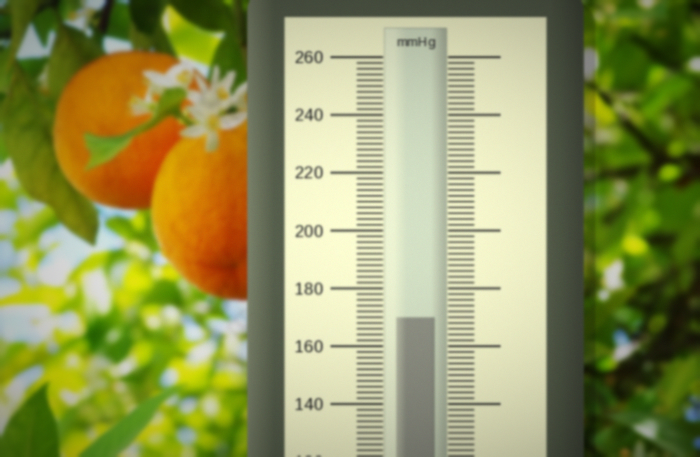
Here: 170 mmHg
